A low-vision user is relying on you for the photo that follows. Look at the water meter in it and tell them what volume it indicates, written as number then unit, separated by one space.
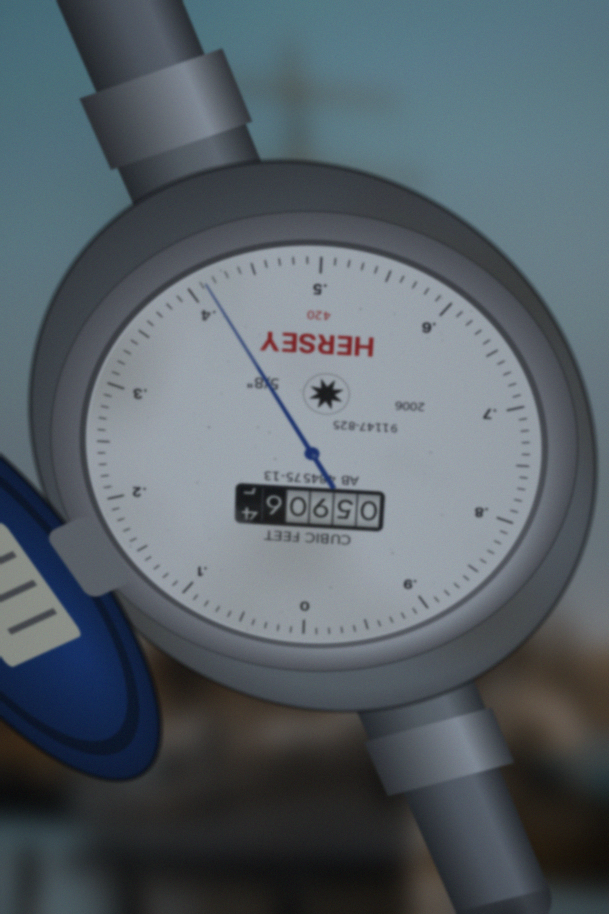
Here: 59064.41 ft³
